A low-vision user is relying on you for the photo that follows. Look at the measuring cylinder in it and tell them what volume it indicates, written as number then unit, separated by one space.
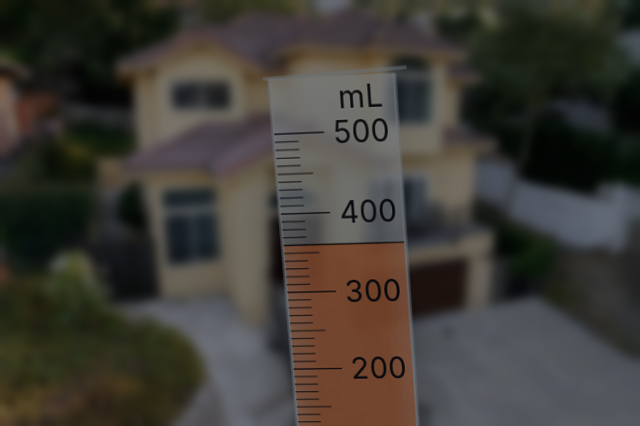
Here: 360 mL
